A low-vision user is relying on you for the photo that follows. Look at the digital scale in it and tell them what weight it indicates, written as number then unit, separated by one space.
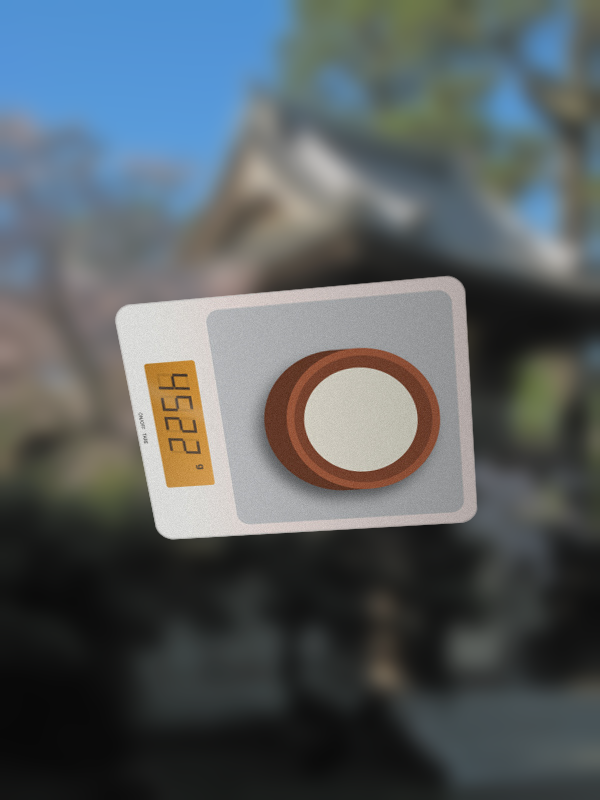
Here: 4522 g
